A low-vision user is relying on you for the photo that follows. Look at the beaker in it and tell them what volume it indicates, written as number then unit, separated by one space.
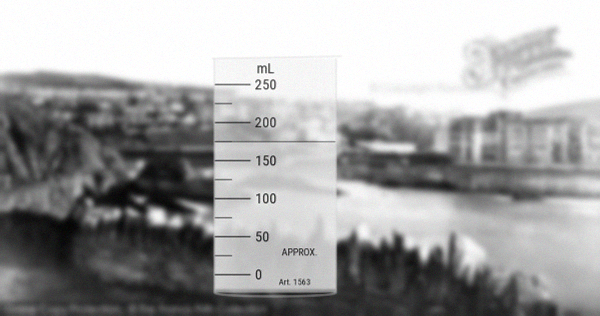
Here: 175 mL
